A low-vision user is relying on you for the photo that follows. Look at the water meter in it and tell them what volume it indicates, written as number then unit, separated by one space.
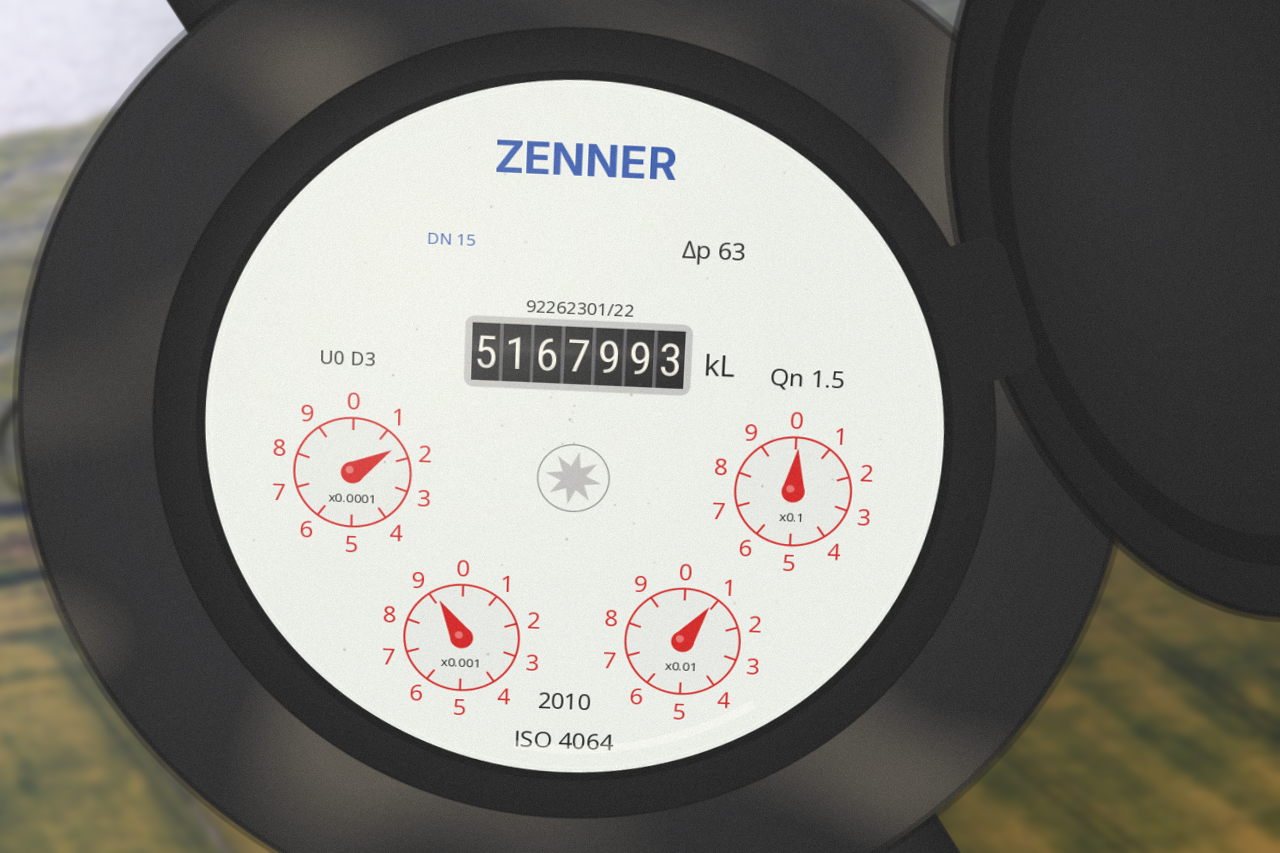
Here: 5167993.0091 kL
